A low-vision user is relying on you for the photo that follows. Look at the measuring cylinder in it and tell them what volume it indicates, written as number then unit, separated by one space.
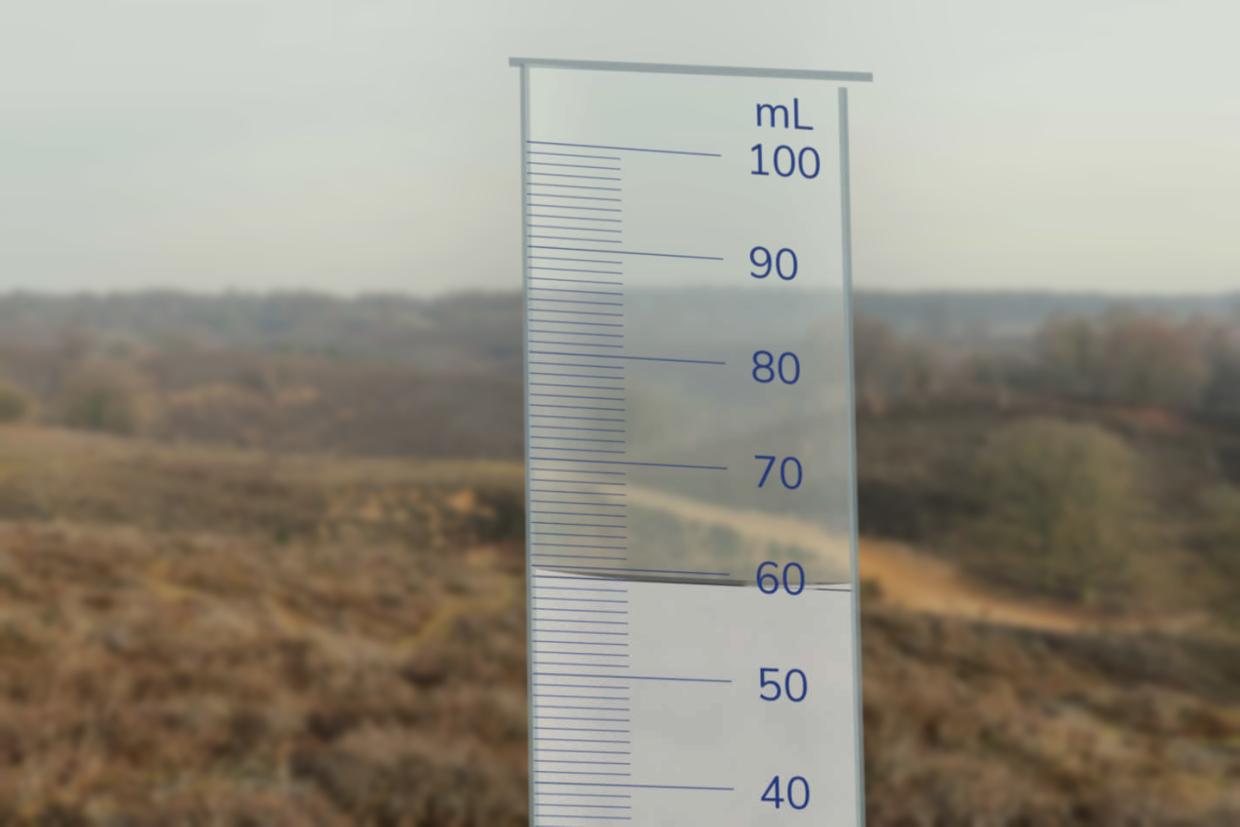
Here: 59 mL
